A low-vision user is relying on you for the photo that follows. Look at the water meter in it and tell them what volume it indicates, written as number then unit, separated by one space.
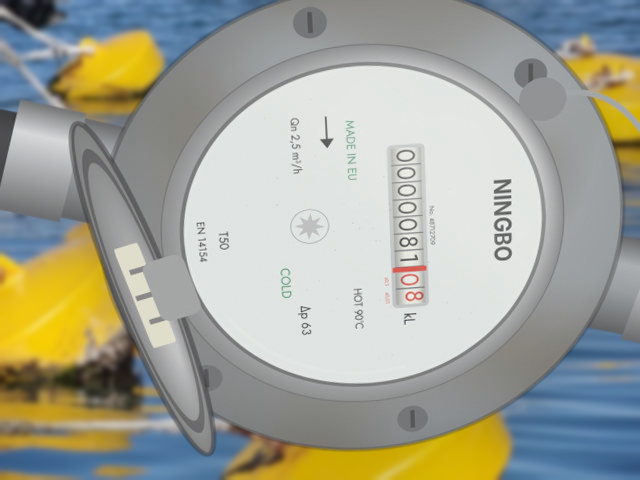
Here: 81.08 kL
